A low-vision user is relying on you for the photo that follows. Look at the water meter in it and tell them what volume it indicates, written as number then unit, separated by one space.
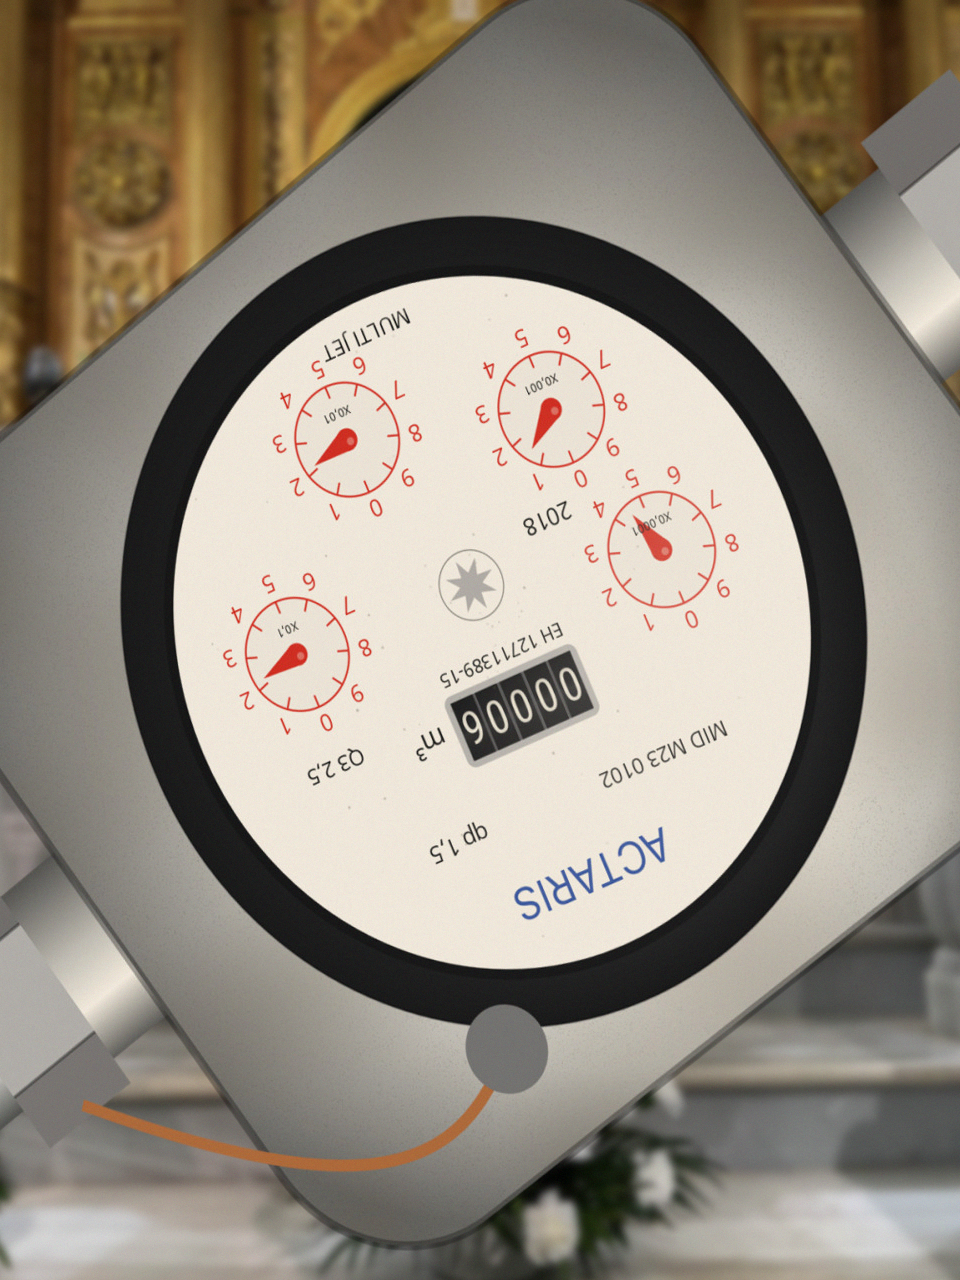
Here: 6.2214 m³
